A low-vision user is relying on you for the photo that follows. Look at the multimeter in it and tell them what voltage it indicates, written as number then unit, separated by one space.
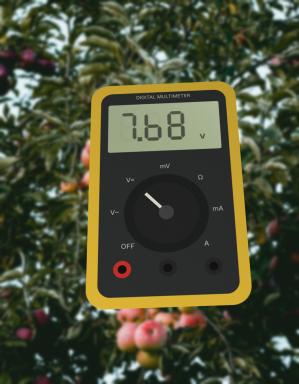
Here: 7.68 V
